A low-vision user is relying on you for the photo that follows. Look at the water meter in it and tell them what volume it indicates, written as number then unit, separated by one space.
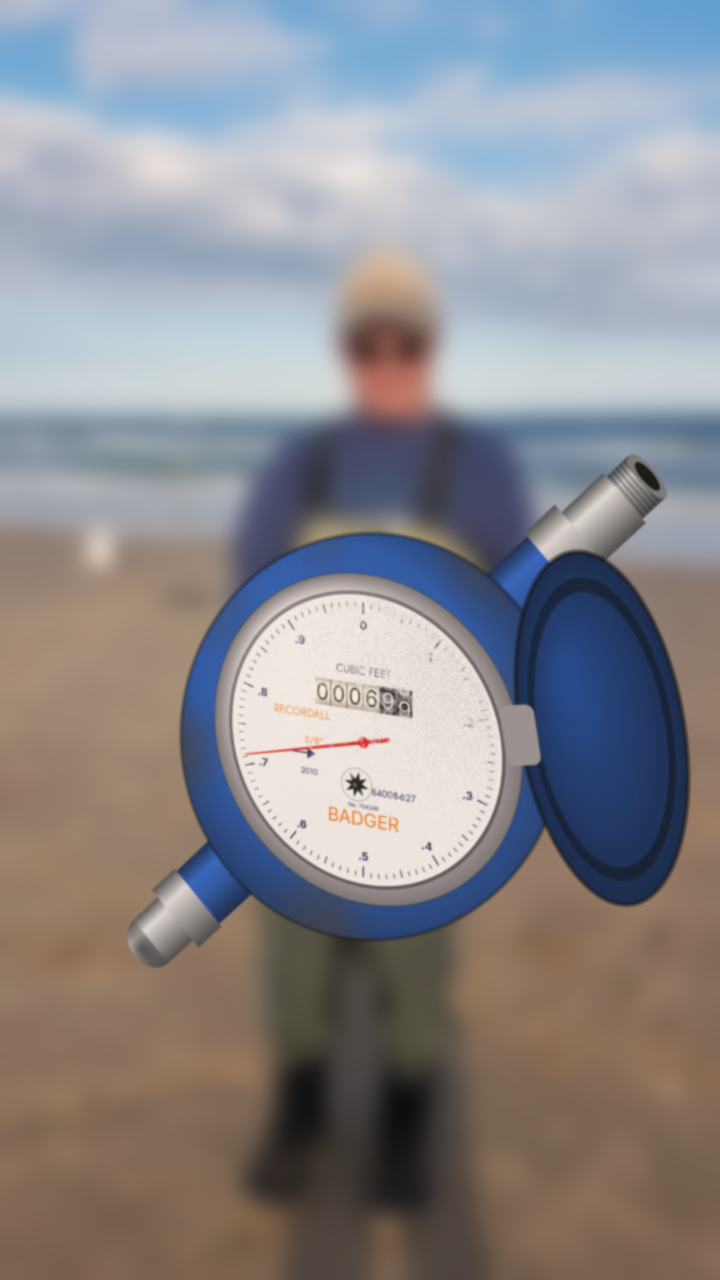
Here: 698.71 ft³
